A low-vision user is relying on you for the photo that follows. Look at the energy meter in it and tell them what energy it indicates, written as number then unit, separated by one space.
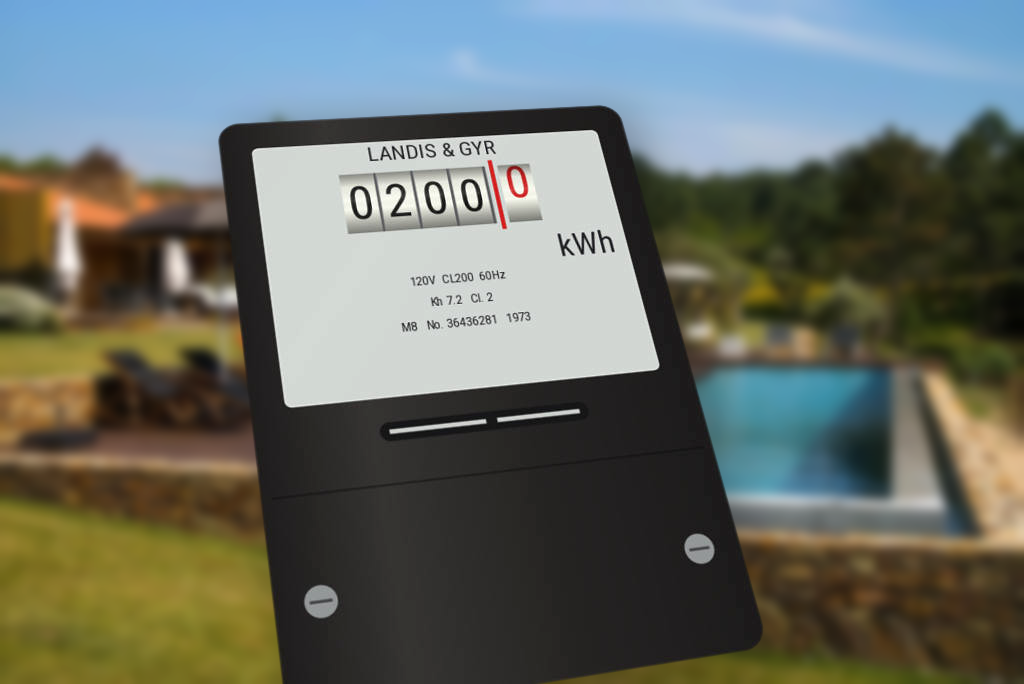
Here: 200.0 kWh
